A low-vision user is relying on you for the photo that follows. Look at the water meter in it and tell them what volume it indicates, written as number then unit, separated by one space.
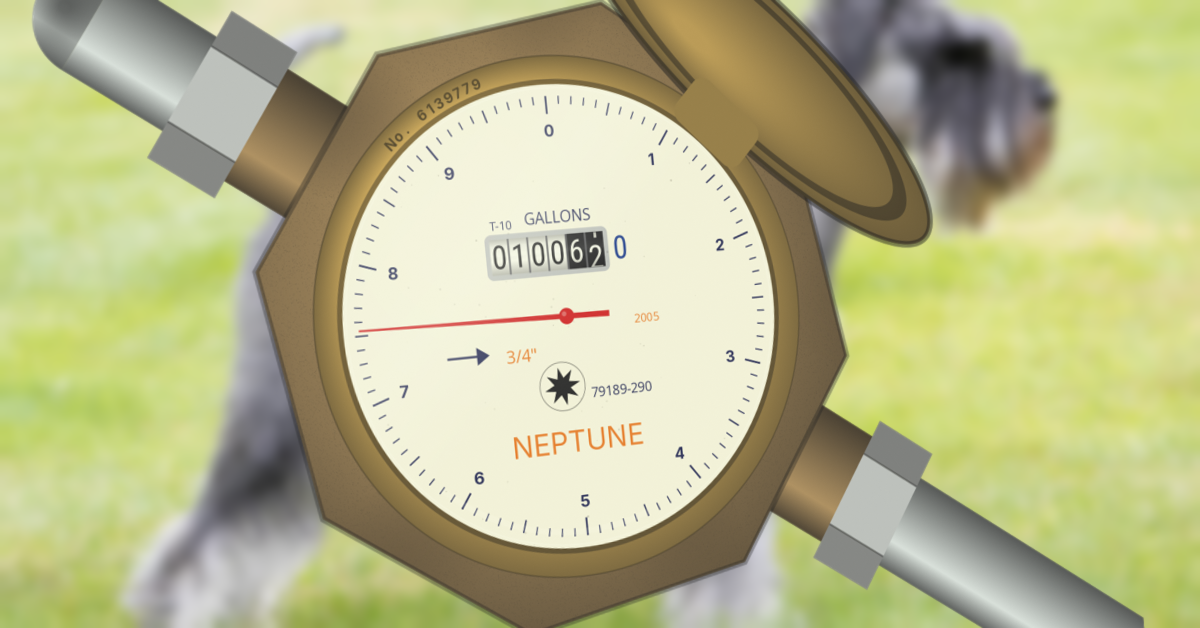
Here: 100617.5 gal
